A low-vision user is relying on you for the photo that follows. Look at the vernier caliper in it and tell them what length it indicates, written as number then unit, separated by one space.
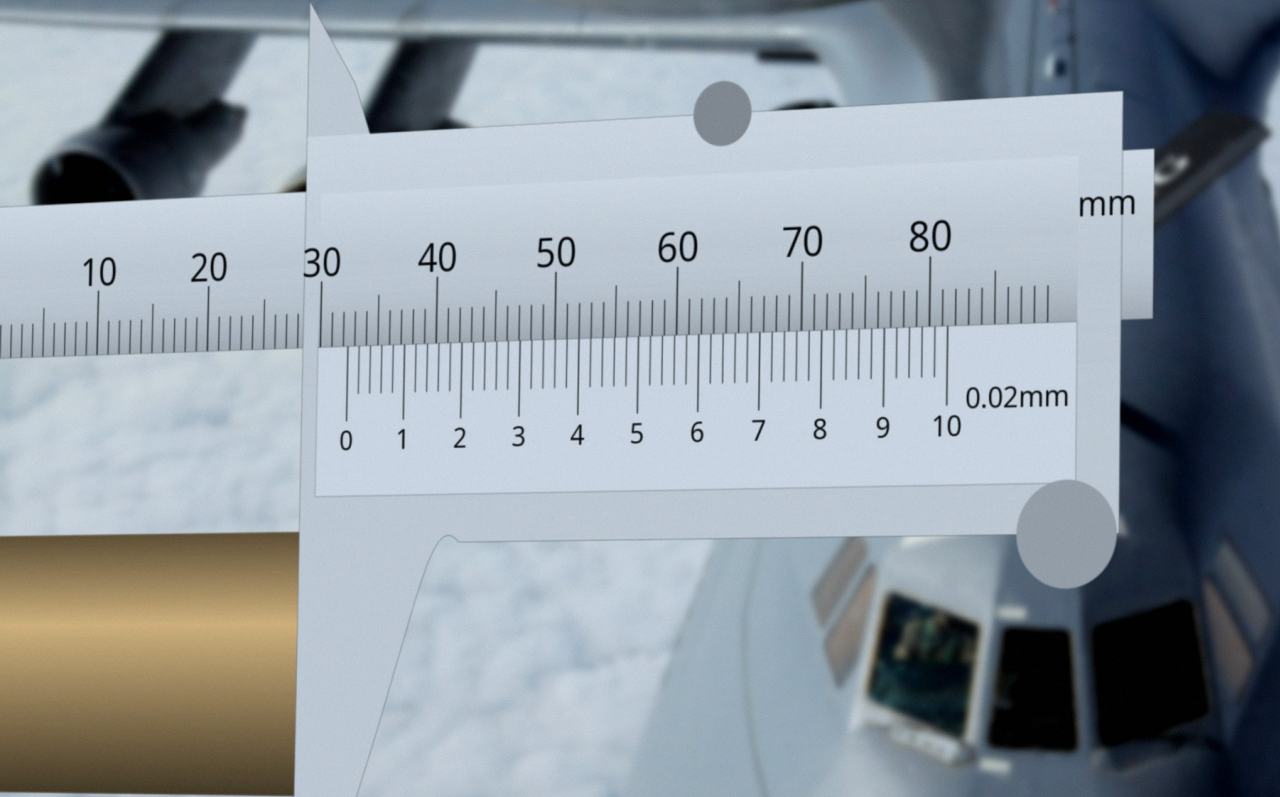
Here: 32.4 mm
